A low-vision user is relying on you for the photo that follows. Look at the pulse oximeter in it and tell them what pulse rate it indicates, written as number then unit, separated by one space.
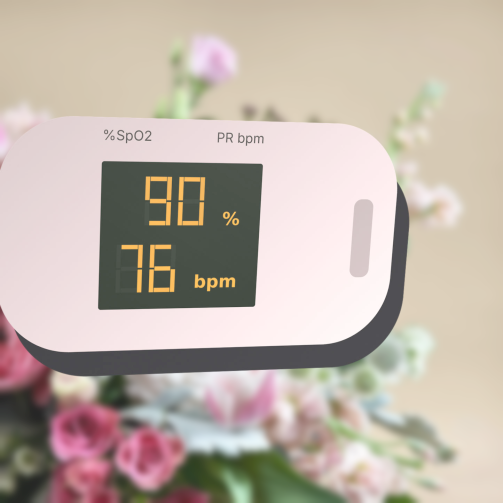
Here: 76 bpm
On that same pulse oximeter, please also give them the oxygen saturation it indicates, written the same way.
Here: 90 %
